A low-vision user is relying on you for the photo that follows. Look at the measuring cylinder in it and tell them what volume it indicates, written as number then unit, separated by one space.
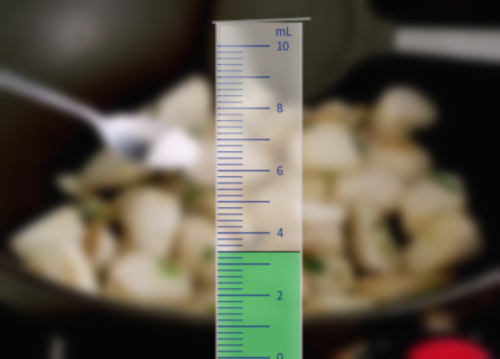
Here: 3.4 mL
